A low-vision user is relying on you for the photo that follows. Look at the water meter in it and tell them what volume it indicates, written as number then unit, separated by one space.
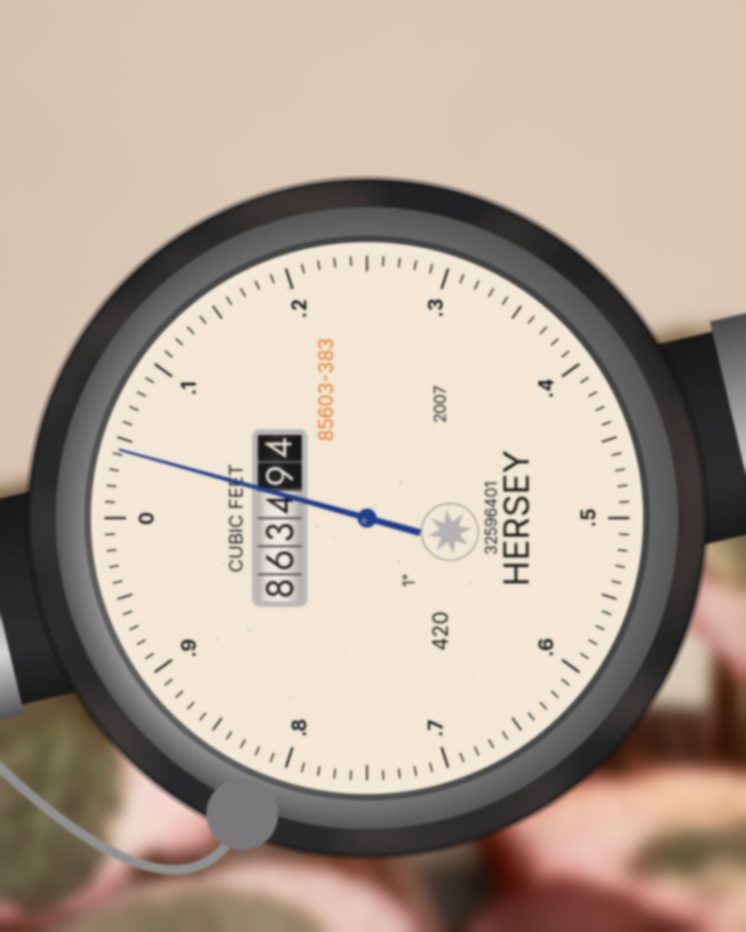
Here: 863494.04 ft³
